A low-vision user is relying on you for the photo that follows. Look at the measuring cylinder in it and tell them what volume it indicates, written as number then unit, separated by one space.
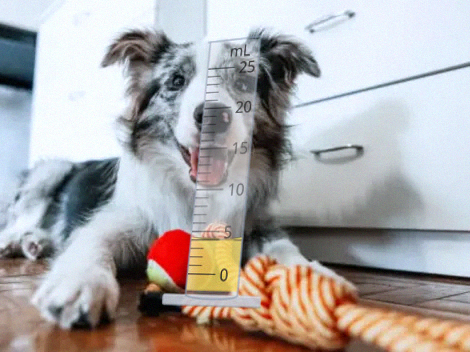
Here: 4 mL
